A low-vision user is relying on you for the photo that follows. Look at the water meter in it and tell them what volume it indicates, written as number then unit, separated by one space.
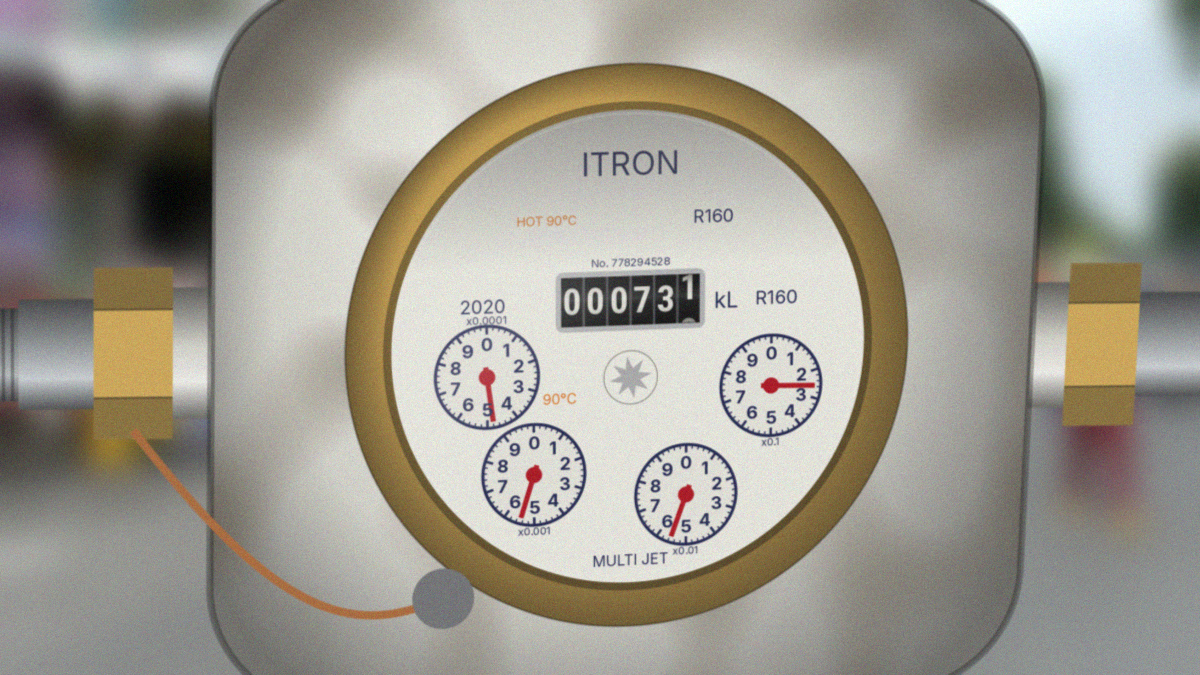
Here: 731.2554 kL
